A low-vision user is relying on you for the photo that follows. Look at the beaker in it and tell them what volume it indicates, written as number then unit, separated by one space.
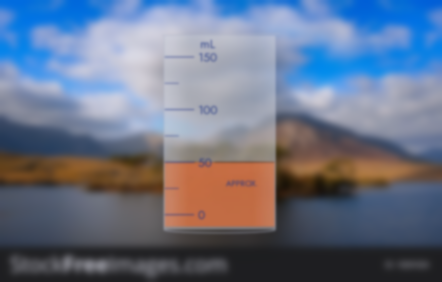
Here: 50 mL
